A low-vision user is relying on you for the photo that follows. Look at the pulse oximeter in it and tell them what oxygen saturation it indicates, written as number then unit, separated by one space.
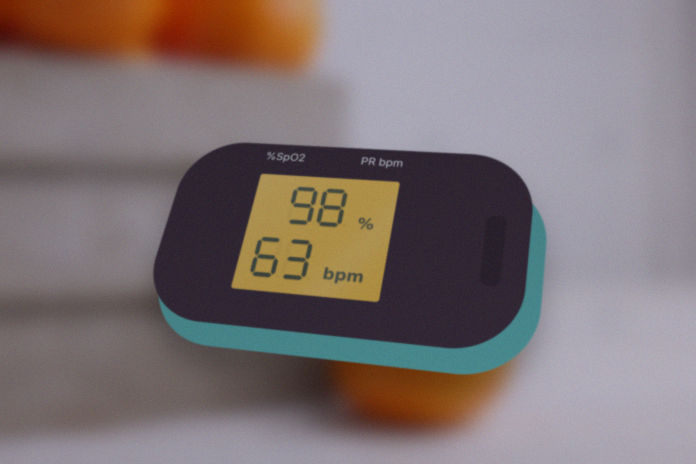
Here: 98 %
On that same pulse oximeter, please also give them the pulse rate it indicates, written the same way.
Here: 63 bpm
